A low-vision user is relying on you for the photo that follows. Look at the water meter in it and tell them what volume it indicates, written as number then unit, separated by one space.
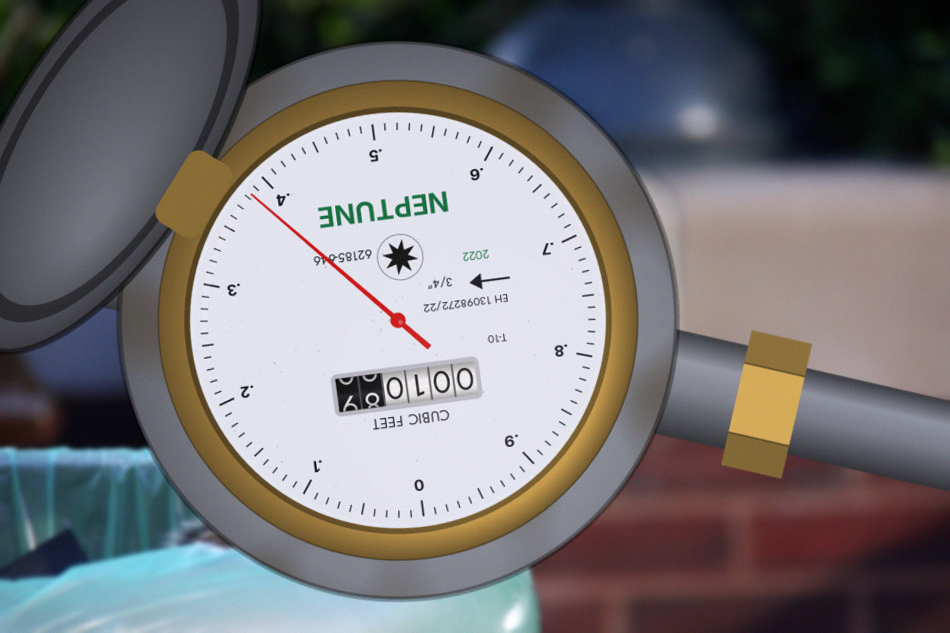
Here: 1089.38 ft³
